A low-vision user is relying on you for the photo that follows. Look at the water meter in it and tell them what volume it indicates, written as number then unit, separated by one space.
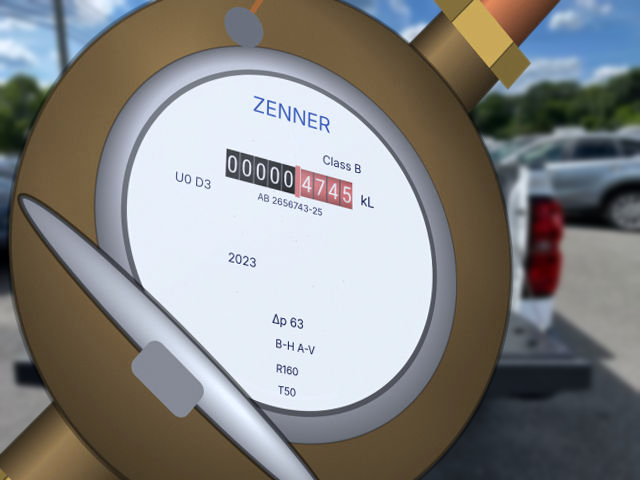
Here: 0.4745 kL
